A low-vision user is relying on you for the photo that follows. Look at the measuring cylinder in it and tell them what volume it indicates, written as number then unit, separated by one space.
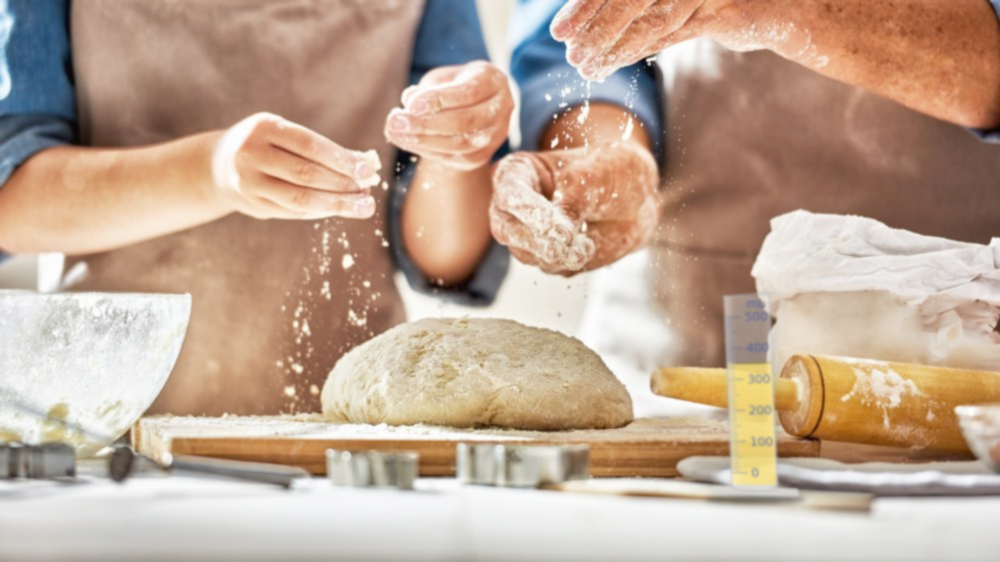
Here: 350 mL
